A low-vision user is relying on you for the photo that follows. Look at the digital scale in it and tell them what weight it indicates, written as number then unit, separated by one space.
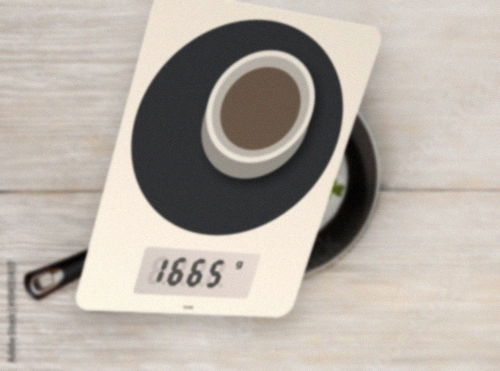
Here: 1665 g
